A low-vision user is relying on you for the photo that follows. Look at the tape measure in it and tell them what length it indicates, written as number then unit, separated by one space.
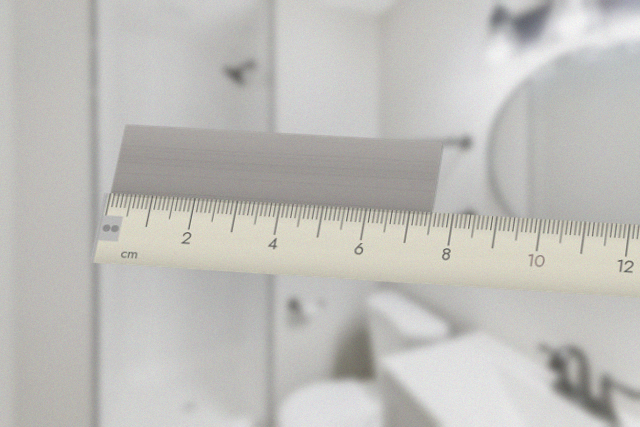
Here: 7.5 cm
